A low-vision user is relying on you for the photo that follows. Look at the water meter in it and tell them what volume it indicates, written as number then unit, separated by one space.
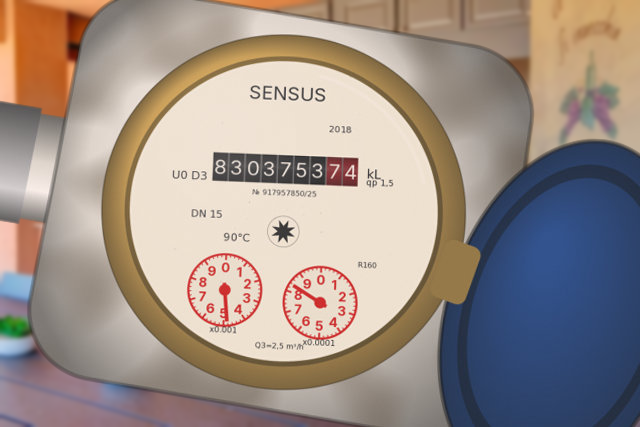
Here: 8303753.7448 kL
